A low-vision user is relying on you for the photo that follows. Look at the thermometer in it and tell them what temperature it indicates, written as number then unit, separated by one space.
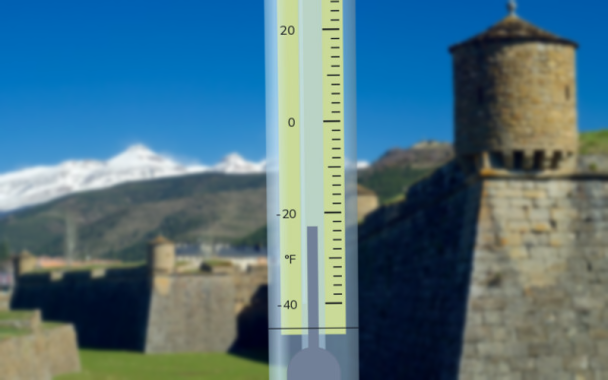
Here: -23 °F
